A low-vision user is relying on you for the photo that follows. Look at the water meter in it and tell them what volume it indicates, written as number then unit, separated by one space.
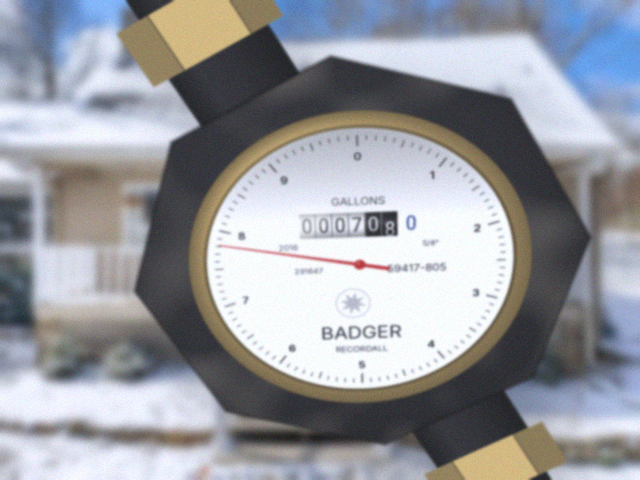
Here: 7077.8 gal
